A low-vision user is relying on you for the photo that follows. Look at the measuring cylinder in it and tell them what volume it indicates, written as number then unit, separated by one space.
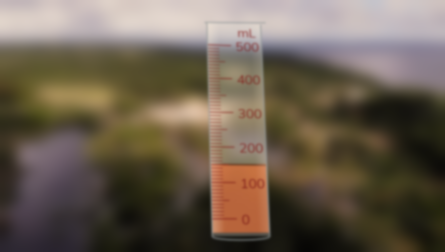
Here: 150 mL
